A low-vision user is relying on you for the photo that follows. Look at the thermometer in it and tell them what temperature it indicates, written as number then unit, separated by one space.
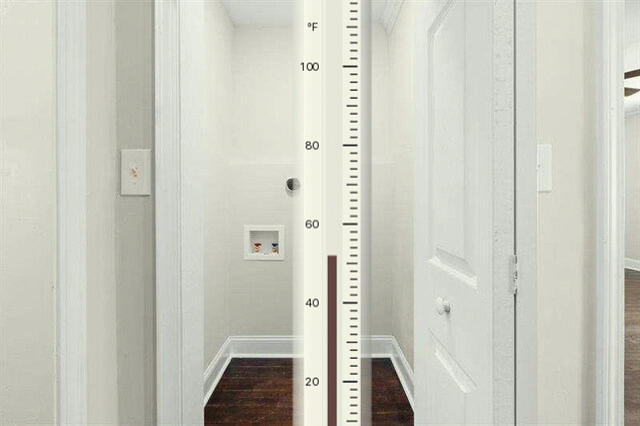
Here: 52 °F
